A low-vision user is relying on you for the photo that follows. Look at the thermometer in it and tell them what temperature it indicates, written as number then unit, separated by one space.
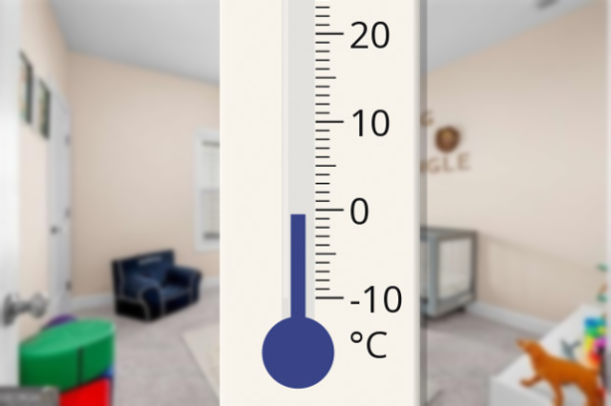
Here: -0.5 °C
